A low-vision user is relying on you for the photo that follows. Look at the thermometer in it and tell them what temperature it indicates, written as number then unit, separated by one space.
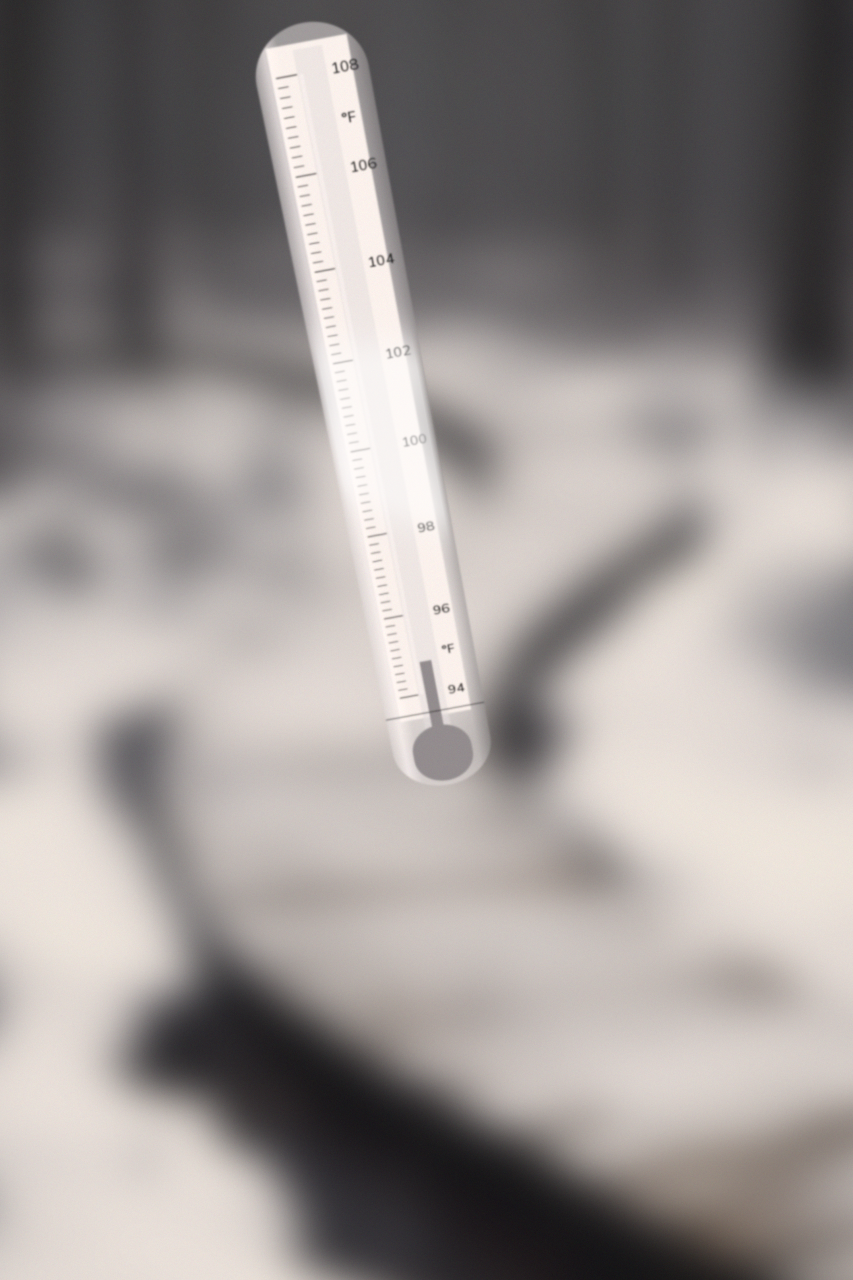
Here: 94.8 °F
